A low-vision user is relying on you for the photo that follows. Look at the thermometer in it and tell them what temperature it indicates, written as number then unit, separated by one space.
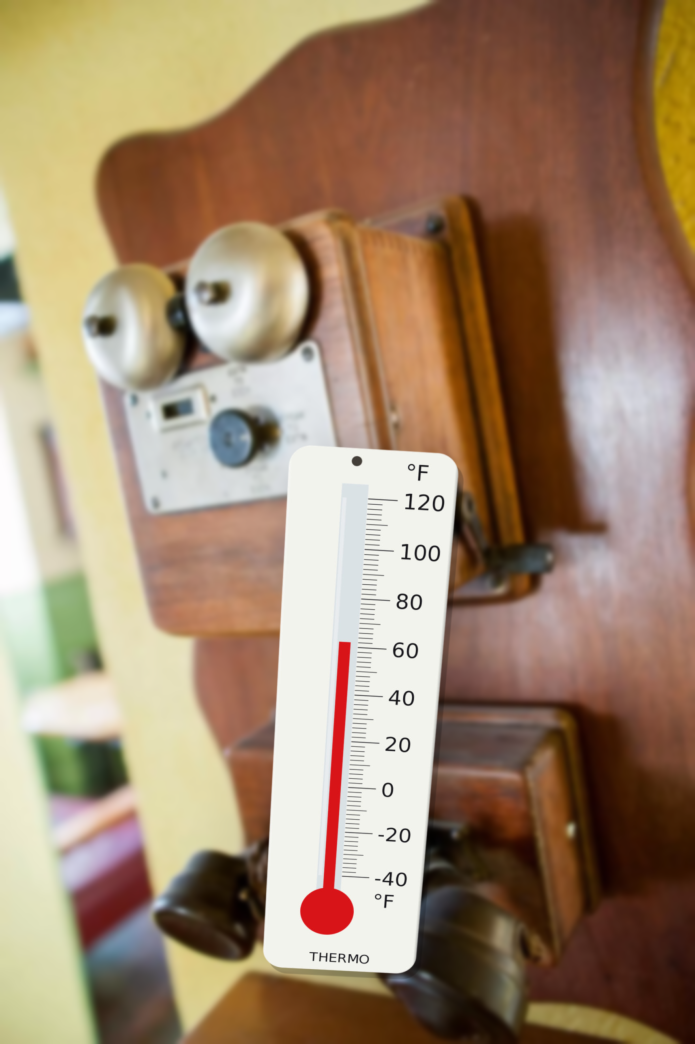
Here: 62 °F
